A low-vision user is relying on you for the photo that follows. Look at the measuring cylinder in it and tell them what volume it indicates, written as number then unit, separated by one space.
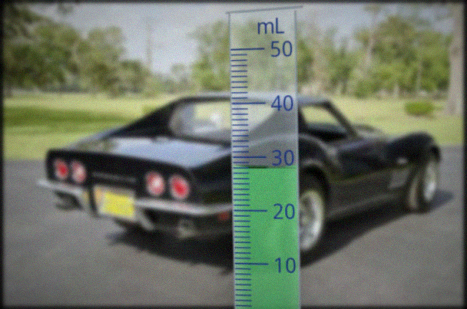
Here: 28 mL
